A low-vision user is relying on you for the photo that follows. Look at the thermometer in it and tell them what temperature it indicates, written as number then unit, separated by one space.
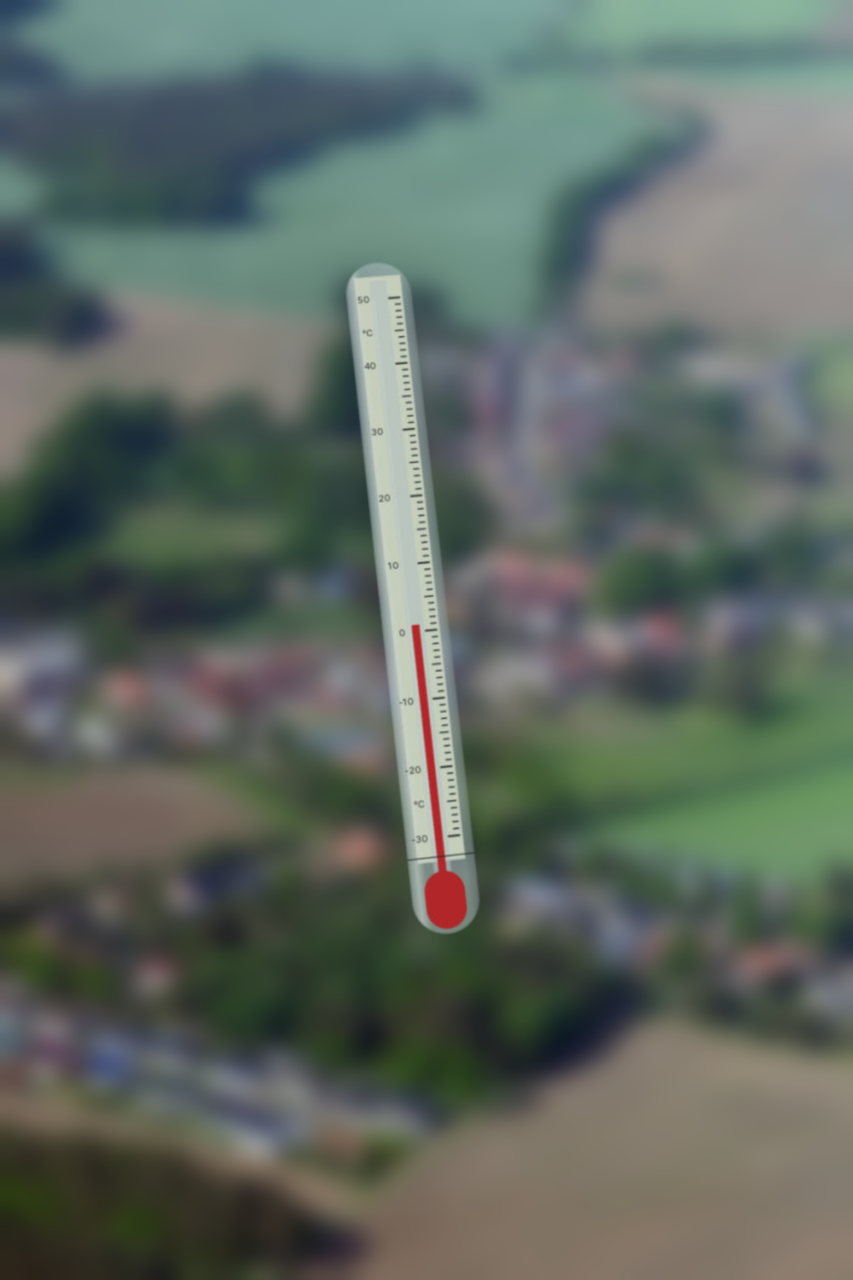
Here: 1 °C
